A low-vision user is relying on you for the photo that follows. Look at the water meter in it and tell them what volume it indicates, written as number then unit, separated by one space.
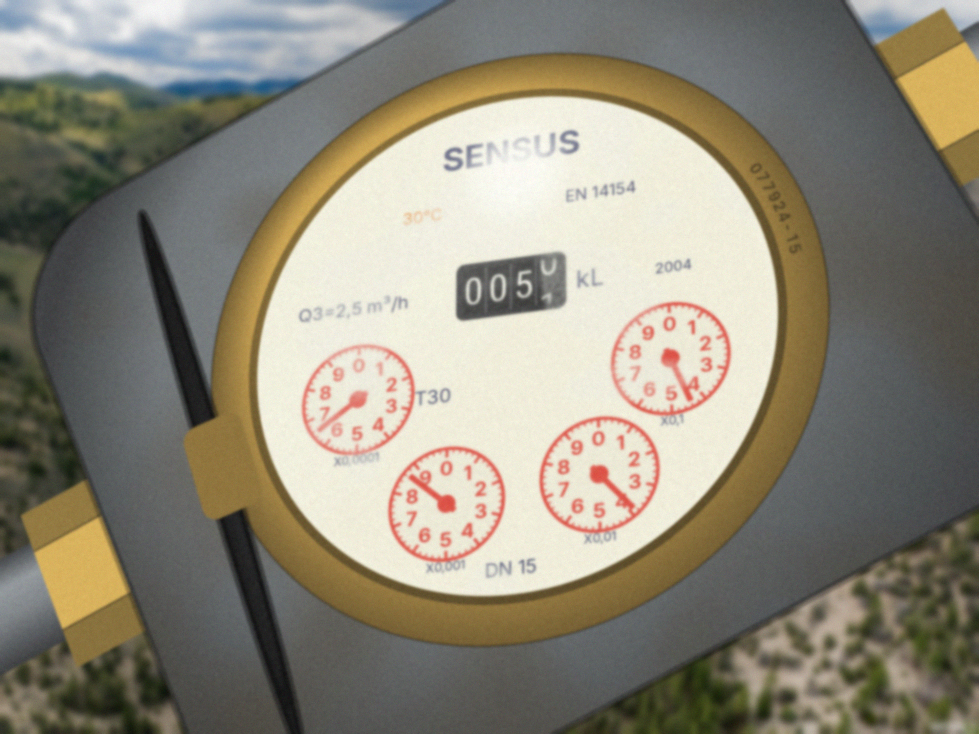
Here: 50.4386 kL
